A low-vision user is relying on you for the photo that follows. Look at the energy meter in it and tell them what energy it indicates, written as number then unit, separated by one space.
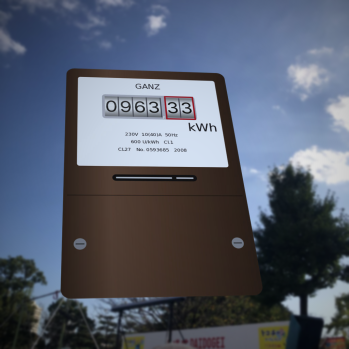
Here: 963.33 kWh
